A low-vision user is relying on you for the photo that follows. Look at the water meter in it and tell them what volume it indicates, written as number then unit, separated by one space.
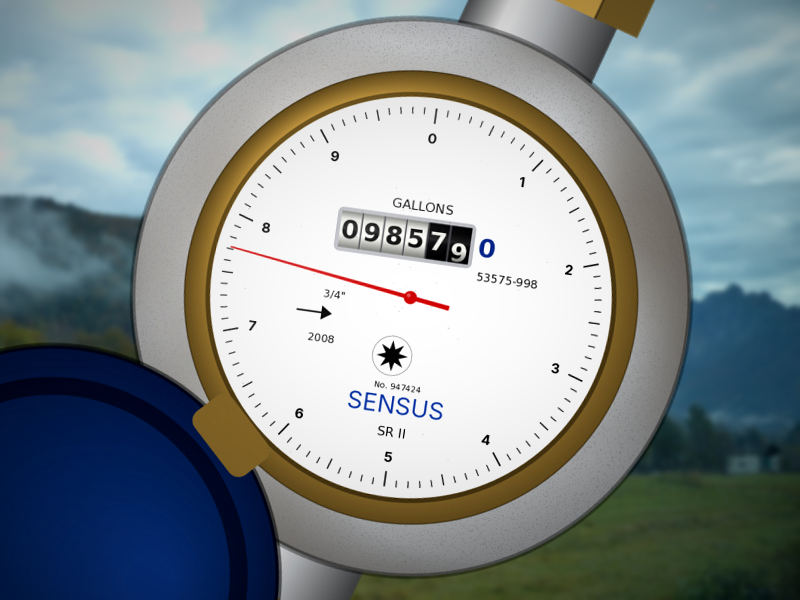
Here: 985787.7 gal
